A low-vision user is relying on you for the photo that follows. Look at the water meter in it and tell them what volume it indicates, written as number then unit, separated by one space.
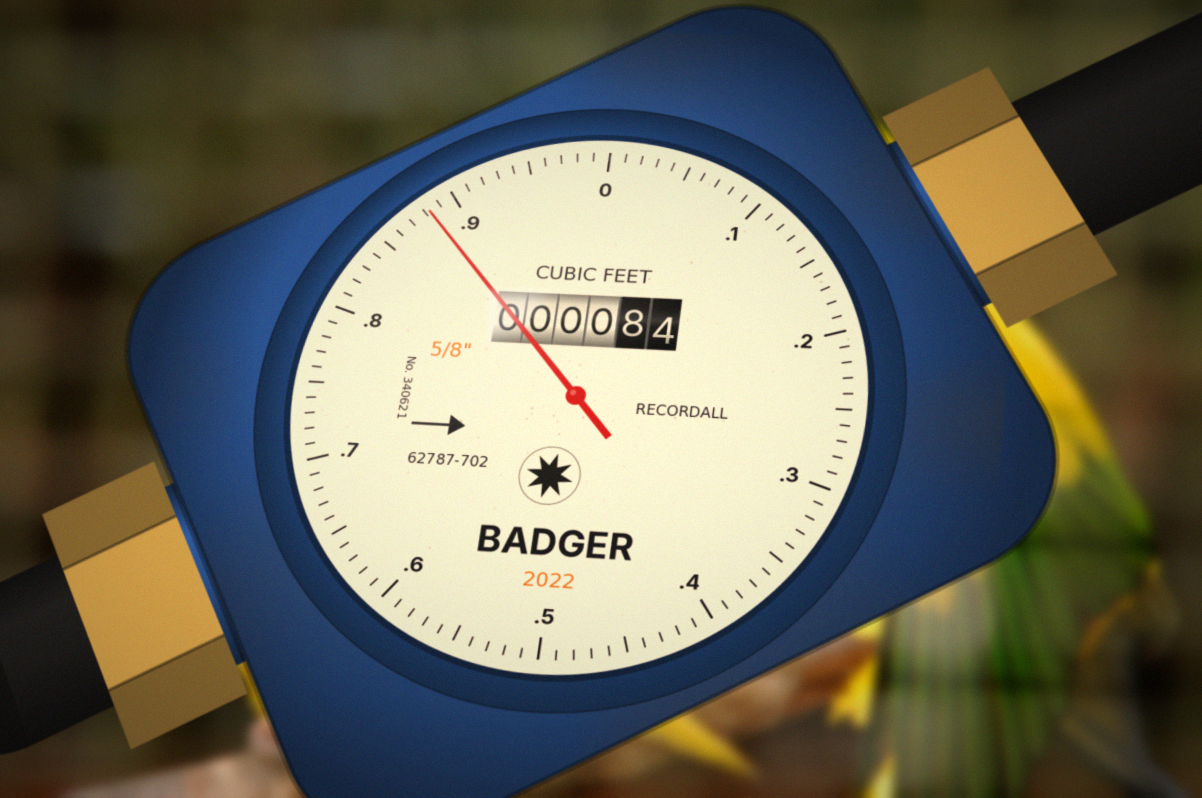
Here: 83.88 ft³
